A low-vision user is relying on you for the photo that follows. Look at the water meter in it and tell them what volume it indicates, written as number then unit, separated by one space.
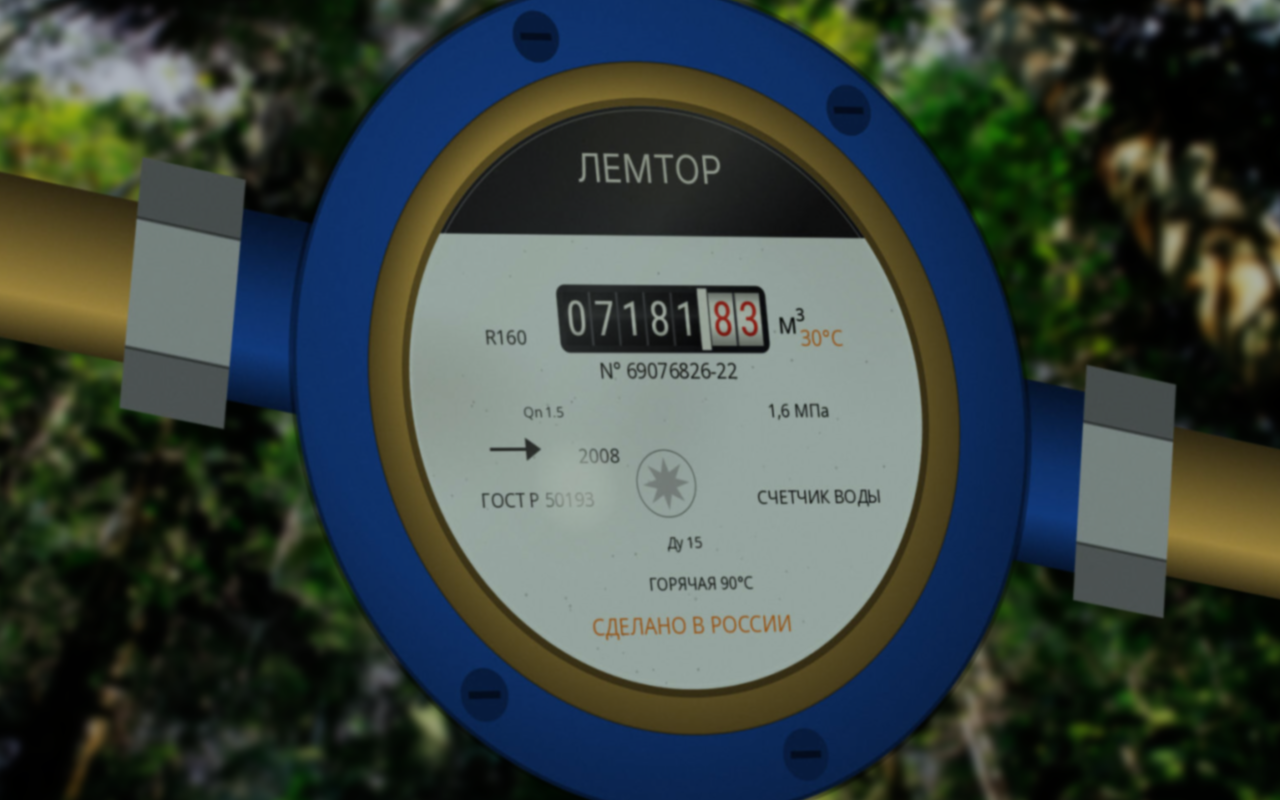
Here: 7181.83 m³
